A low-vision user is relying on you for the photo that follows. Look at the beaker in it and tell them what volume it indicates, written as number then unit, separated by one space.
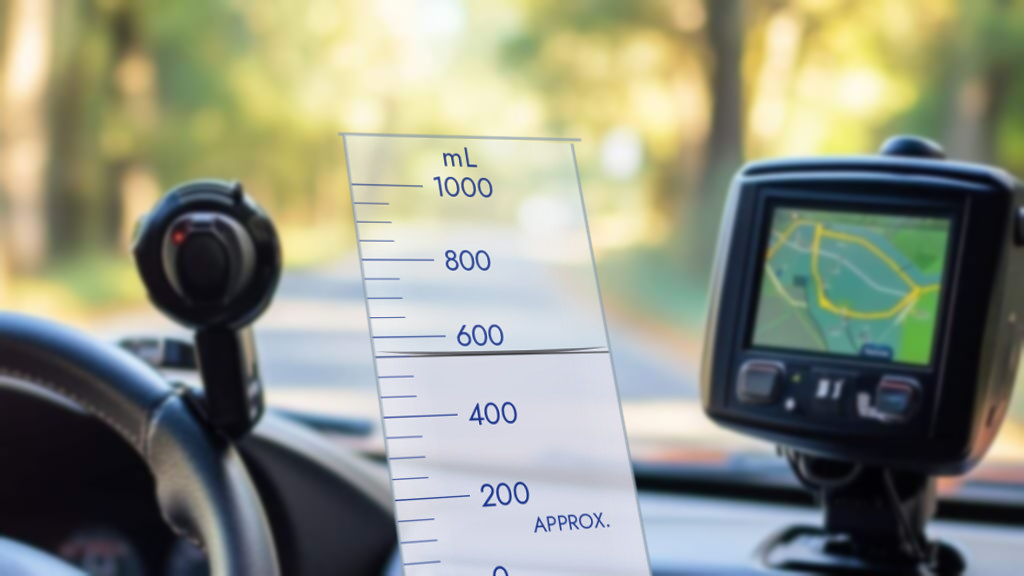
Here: 550 mL
